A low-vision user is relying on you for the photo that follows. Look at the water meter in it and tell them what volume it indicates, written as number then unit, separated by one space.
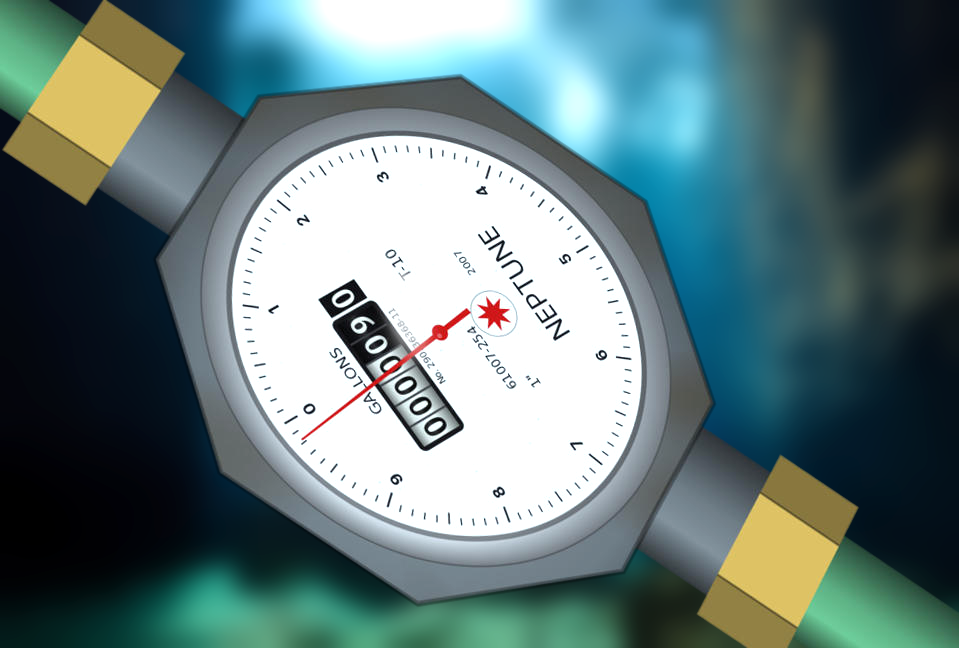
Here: 89.8 gal
